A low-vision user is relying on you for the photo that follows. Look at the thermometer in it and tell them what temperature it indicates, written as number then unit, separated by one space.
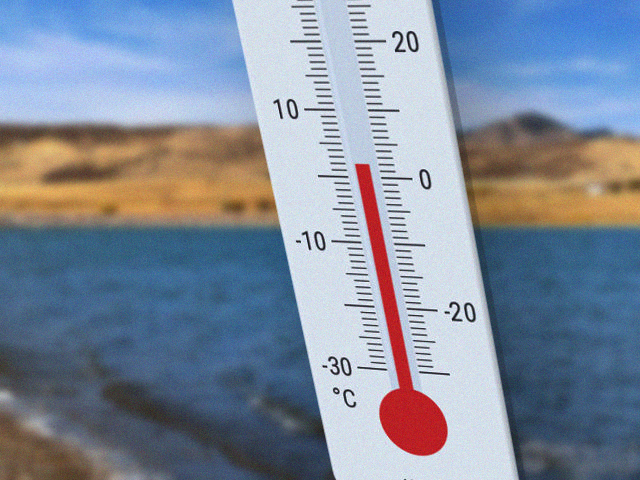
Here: 2 °C
